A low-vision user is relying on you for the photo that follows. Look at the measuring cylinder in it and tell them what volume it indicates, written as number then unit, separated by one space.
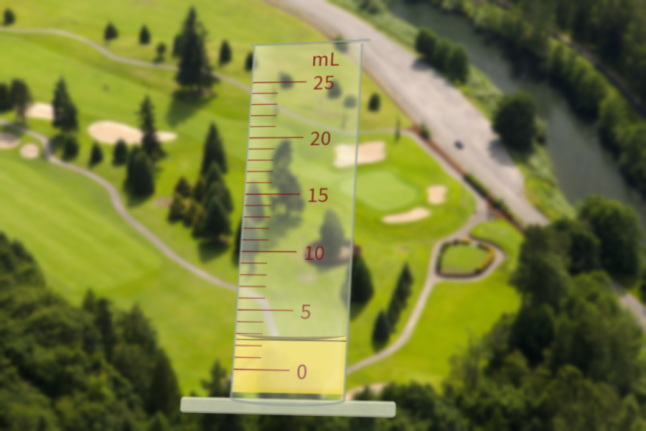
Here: 2.5 mL
